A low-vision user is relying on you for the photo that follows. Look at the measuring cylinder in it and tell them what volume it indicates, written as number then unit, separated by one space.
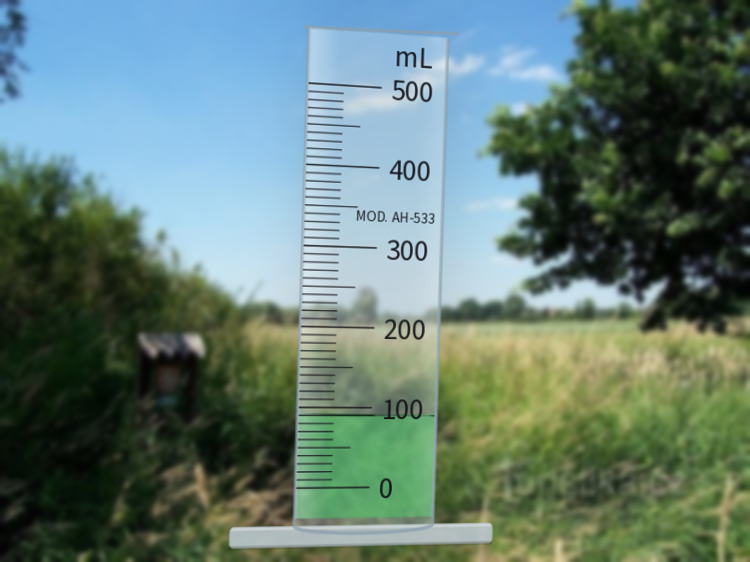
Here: 90 mL
